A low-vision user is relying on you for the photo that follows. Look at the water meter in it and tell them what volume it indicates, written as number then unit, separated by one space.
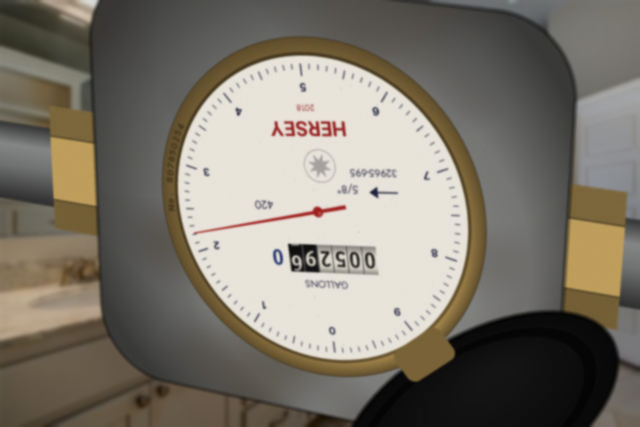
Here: 52962.2 gal
